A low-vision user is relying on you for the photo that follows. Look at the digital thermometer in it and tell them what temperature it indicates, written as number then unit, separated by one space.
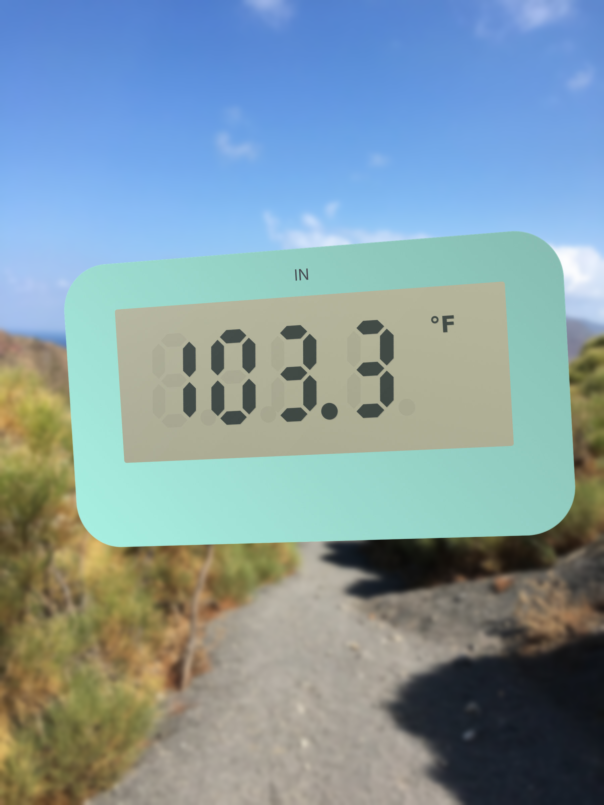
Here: 103.3 °F
